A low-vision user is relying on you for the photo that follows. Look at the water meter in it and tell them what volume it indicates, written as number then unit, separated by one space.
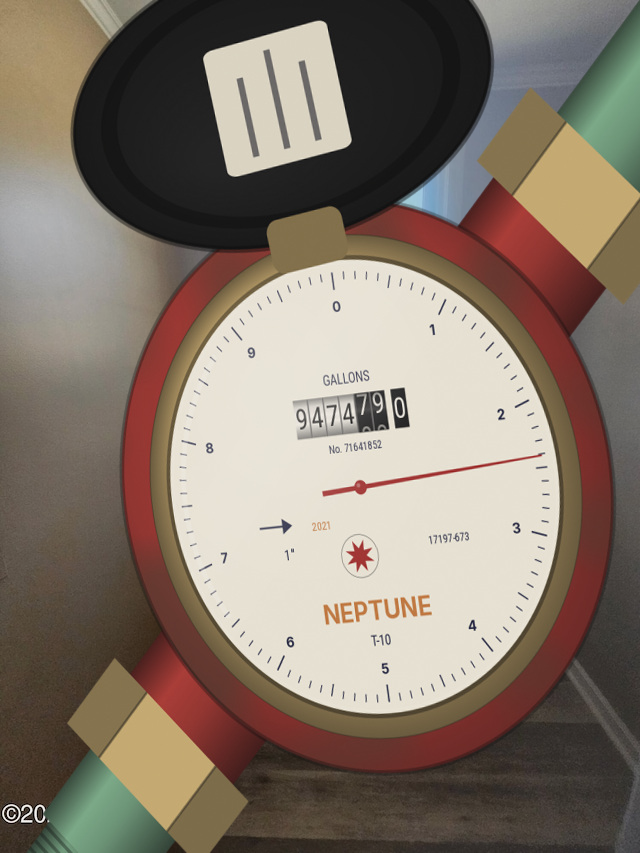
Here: 9474792.4 gal
